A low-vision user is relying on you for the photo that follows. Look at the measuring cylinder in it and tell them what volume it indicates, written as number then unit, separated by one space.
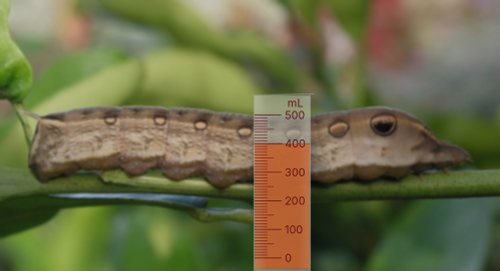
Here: 400 mL
